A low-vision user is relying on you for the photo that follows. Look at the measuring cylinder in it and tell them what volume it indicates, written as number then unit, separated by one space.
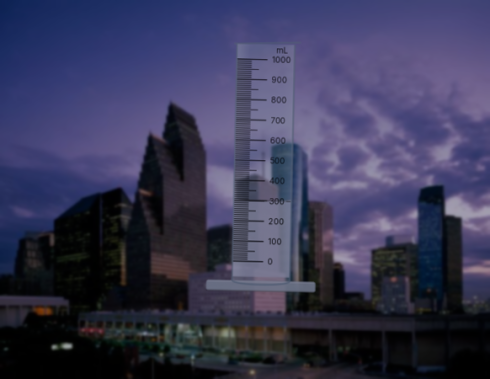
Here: 300 mL
